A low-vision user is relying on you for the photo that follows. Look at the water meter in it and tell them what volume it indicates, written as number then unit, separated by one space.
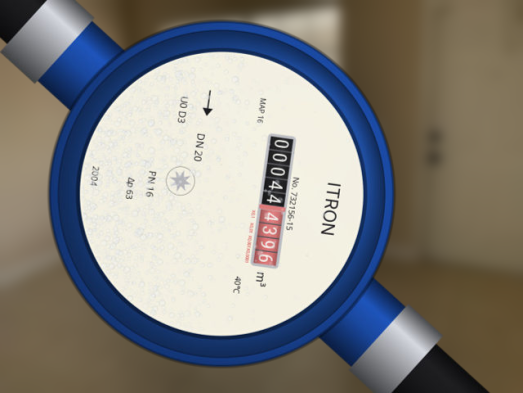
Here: 44.4396 m³
